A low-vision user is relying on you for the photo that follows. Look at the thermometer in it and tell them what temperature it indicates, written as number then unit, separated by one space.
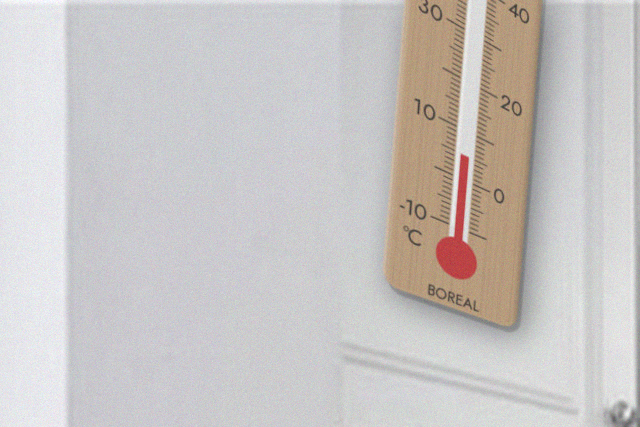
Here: 5 °C
